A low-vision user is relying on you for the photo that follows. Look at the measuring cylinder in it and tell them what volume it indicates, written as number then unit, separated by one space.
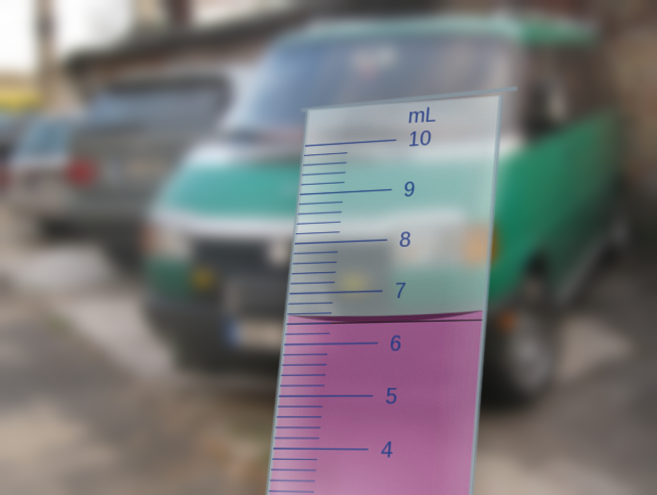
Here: 6.4 mL
